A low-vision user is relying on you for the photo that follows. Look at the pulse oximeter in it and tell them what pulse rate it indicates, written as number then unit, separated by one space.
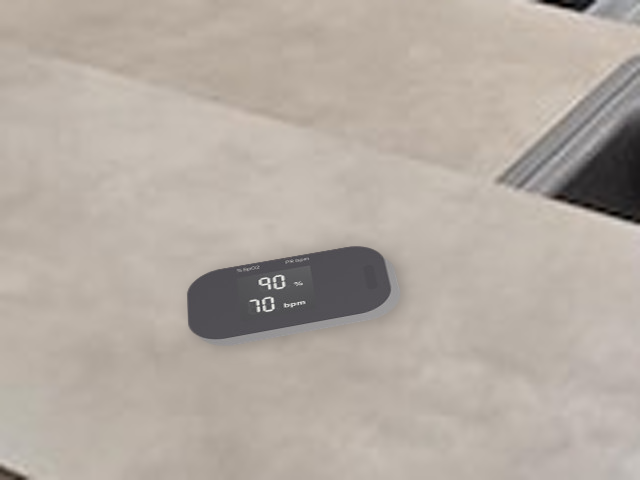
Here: 70 bpm
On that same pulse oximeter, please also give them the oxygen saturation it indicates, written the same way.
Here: 90 %
